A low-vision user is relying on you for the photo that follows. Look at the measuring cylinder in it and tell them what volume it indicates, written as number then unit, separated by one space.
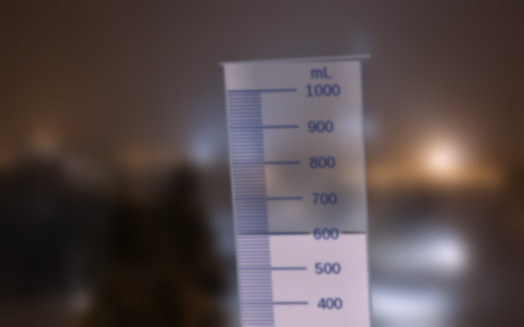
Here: 600 mL
